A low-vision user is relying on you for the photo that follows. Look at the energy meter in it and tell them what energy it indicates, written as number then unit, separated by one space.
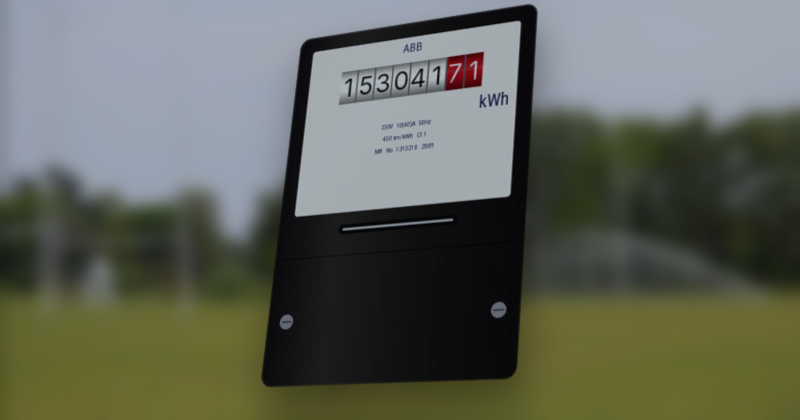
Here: 153041.71 kWh
